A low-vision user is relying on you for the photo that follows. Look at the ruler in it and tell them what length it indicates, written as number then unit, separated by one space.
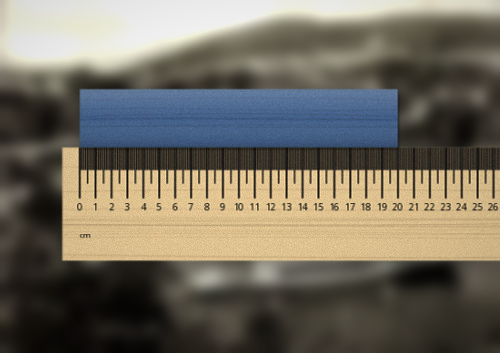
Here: 20 cm
